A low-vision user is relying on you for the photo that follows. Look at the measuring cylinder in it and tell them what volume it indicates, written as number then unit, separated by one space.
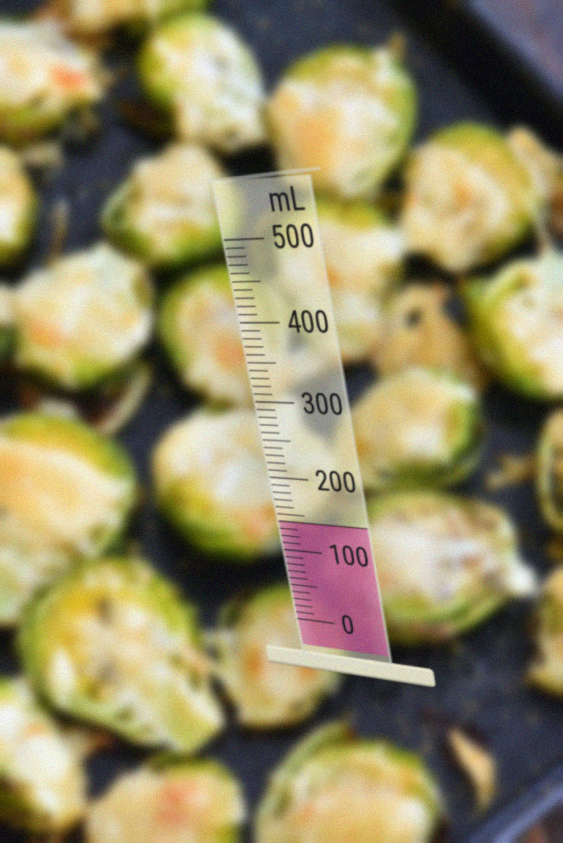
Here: 140 mL
